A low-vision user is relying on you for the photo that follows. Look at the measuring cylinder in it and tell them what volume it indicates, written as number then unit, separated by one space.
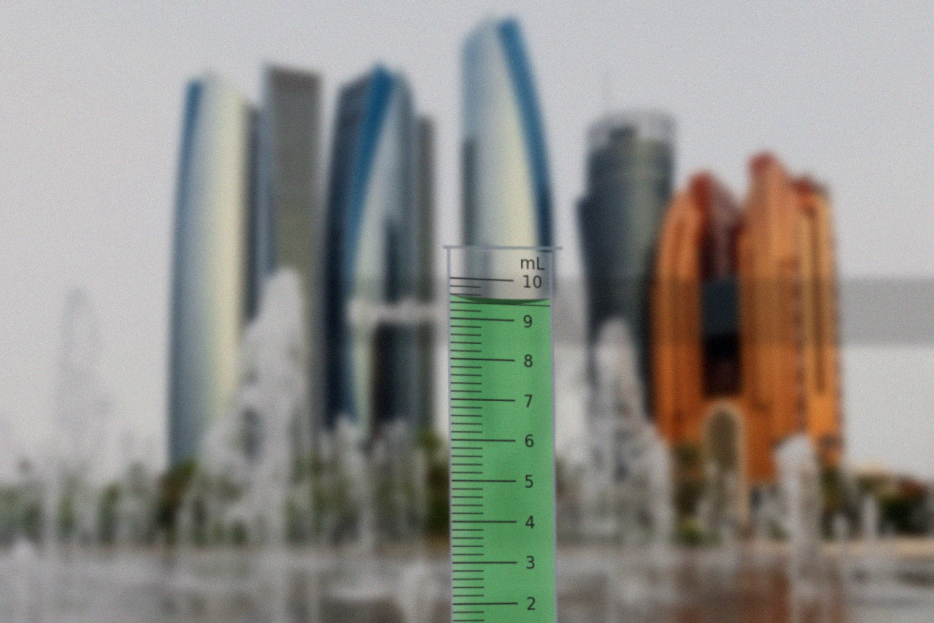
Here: 9.4 mL
